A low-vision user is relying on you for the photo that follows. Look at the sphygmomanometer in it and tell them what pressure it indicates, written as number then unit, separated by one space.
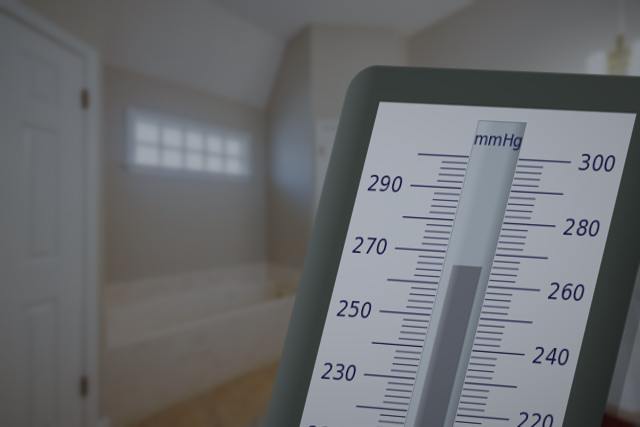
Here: 266 mmHg
